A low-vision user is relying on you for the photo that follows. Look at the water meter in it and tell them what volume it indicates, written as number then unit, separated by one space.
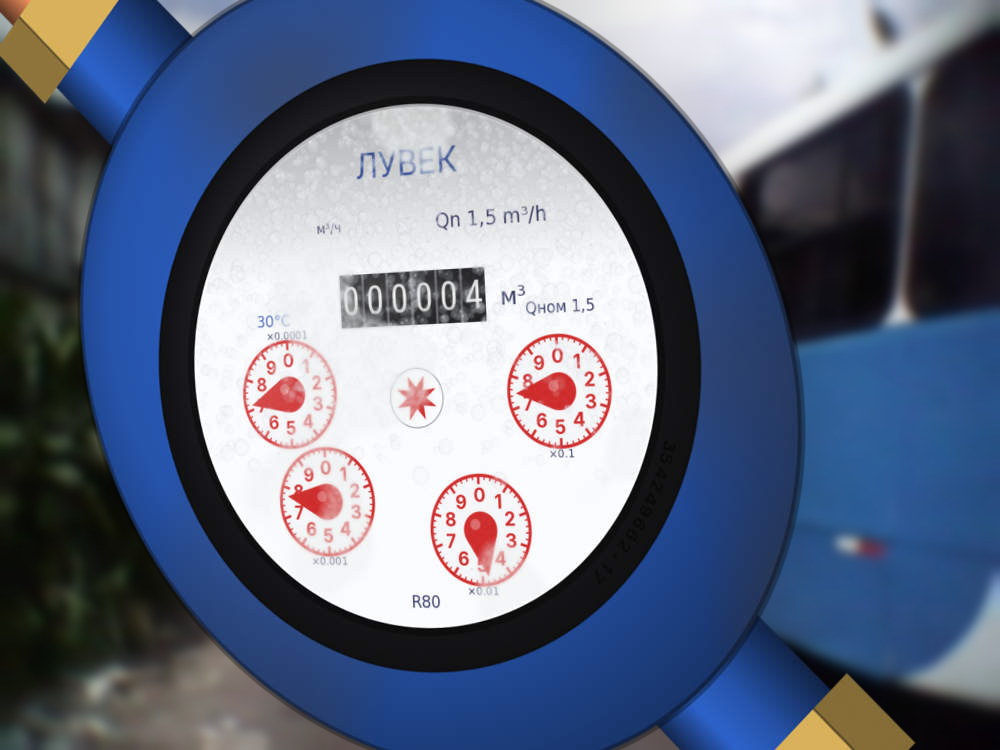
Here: 4.7477 m³
